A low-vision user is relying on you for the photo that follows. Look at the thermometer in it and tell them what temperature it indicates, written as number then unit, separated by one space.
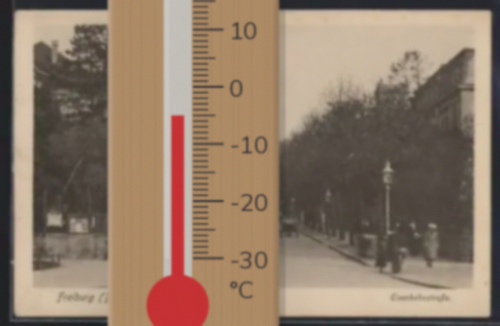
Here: -5 °C
